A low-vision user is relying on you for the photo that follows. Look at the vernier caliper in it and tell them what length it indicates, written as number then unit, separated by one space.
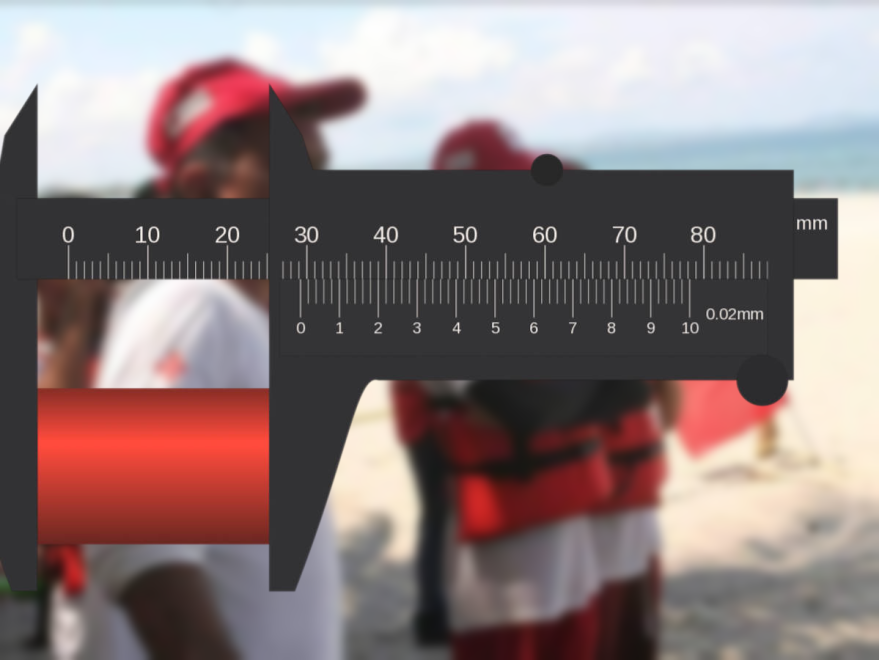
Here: 29.2 mm
